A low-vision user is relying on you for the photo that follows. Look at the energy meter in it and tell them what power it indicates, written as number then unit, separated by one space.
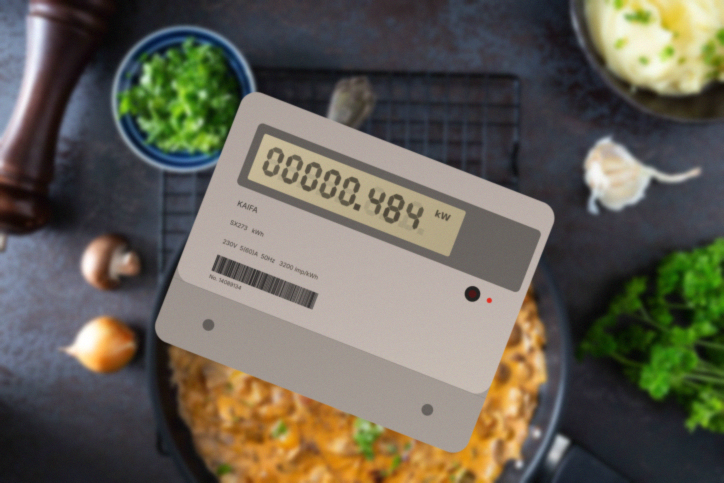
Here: 0.484 kW
